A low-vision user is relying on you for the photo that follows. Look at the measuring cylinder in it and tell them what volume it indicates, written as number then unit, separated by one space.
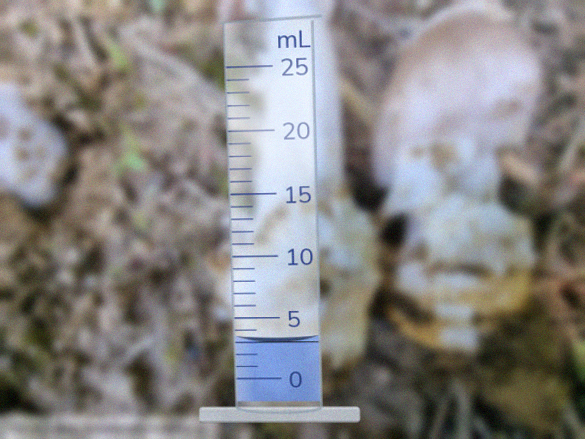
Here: 3 mL
